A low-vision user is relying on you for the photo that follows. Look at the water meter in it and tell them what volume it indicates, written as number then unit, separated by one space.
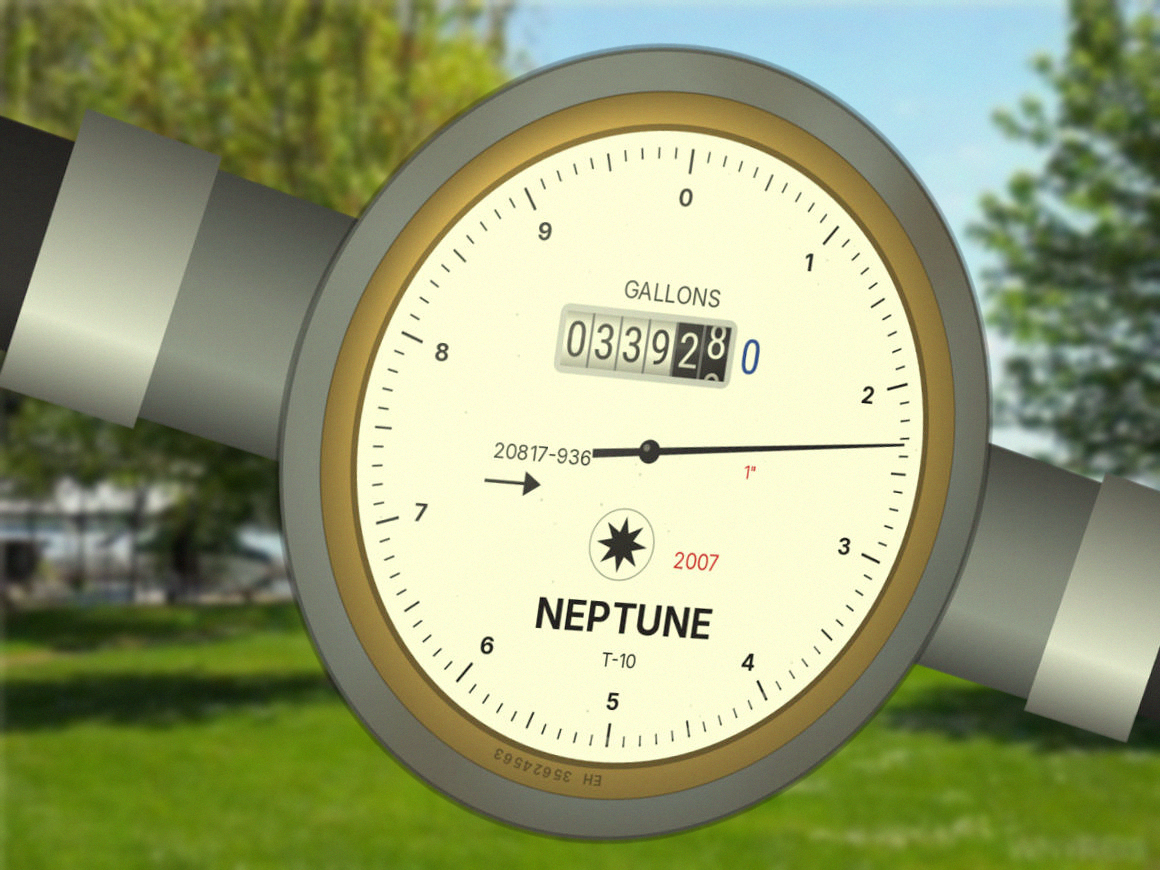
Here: 339282.3 gal
